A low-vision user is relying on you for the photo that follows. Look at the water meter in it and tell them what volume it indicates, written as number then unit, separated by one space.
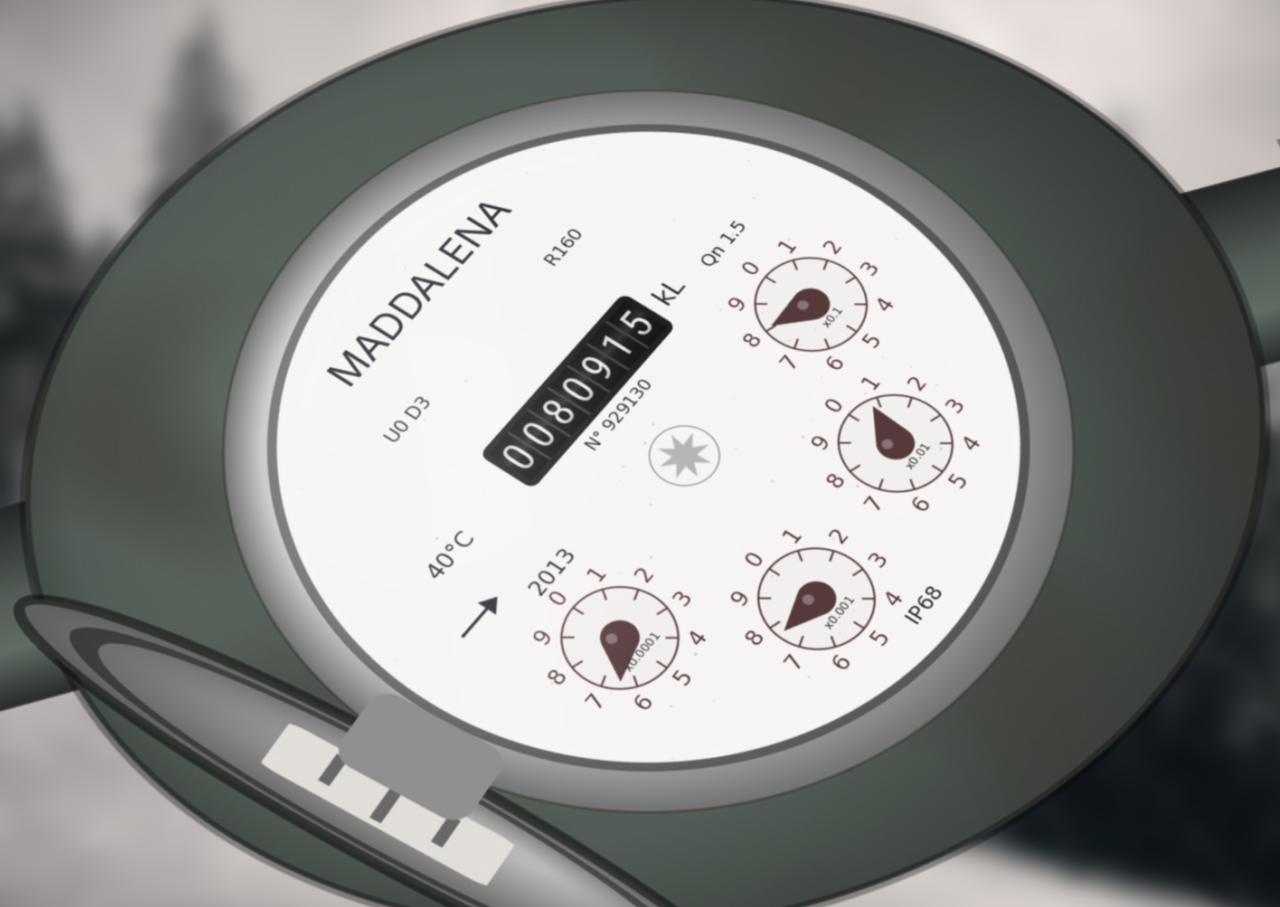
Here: 80915.8076 kL
